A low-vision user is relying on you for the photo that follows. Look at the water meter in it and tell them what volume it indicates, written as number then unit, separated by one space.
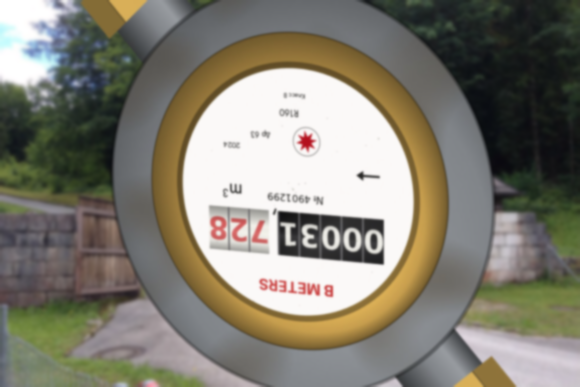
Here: 31.728 m³
